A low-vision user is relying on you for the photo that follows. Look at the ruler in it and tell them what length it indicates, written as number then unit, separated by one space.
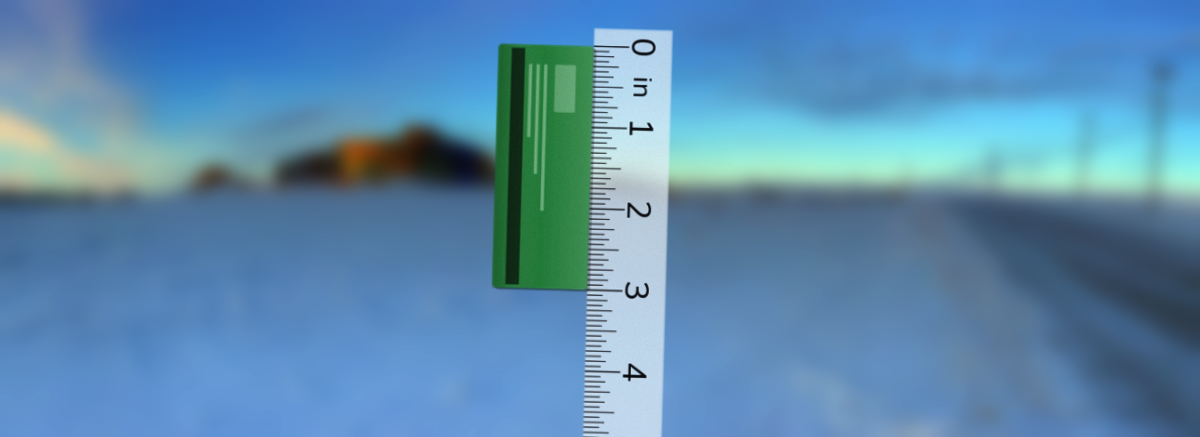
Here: 3 in
